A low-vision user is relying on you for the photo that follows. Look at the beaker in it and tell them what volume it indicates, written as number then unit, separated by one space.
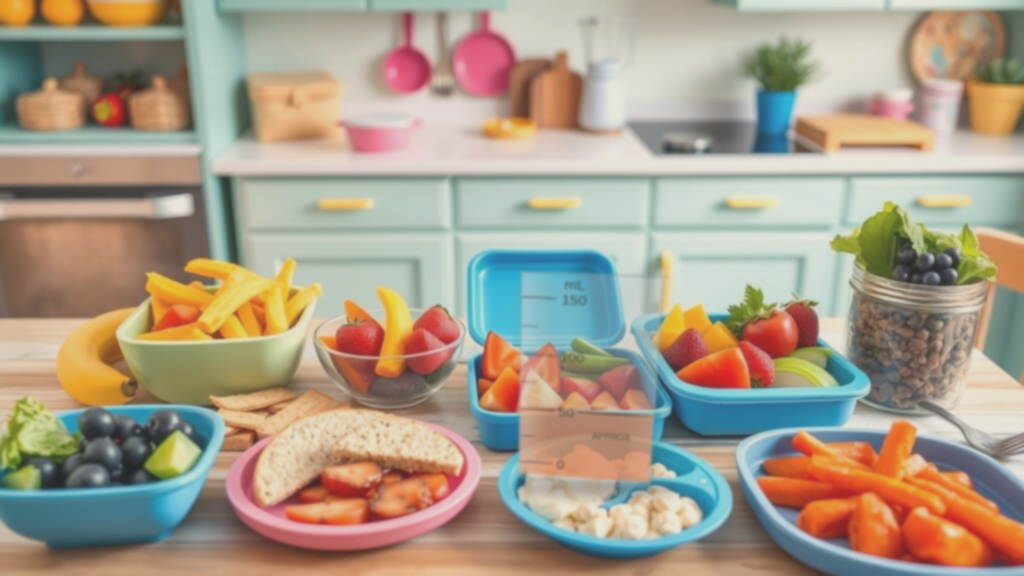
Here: 50 mL
